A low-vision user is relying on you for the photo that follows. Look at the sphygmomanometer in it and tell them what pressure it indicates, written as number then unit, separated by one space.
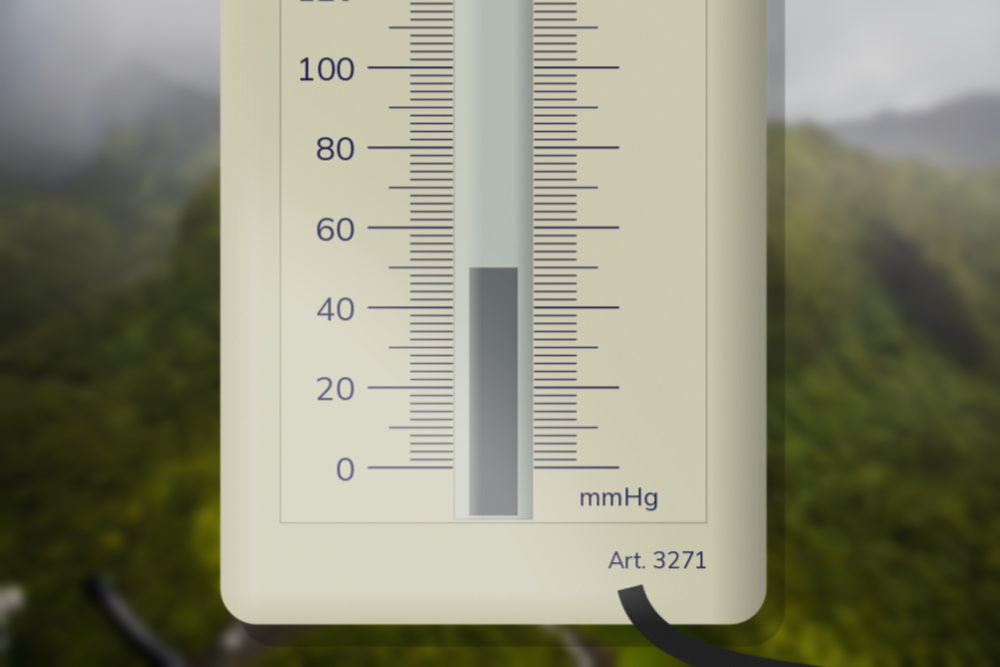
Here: 50 mmHg
